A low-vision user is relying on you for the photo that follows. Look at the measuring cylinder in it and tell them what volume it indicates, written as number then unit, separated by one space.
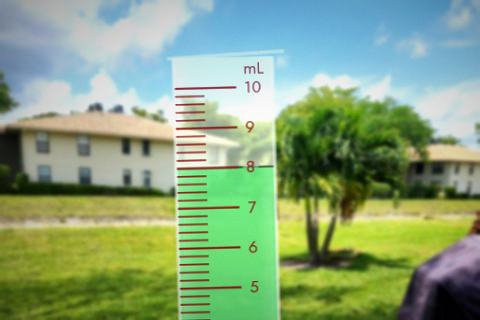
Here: 8 mL
